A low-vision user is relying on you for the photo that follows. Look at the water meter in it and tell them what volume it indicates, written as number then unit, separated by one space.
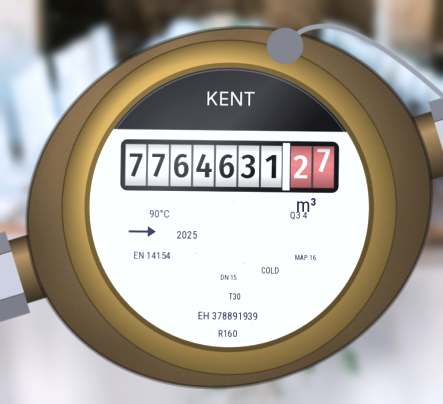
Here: 7764631.27 m³
